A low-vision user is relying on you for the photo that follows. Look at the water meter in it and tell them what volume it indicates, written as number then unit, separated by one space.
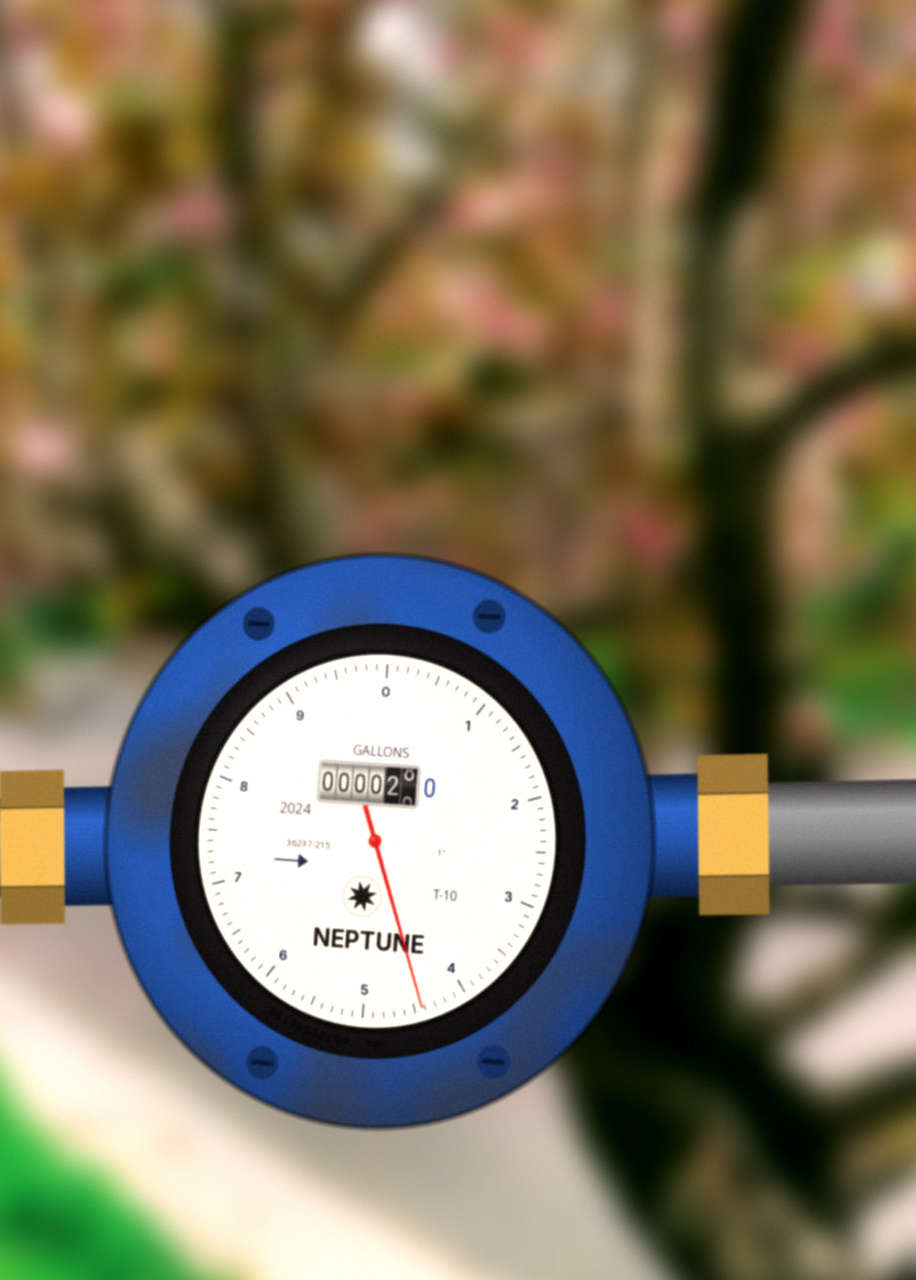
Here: 284.4 gal
